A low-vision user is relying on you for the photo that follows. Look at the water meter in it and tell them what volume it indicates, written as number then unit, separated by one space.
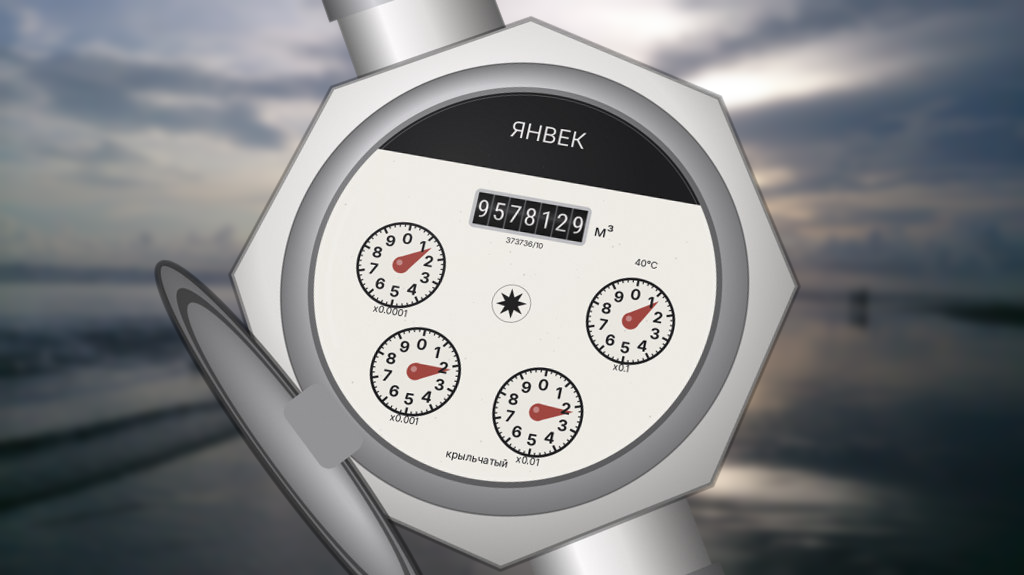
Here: 9578129.1221 m³
